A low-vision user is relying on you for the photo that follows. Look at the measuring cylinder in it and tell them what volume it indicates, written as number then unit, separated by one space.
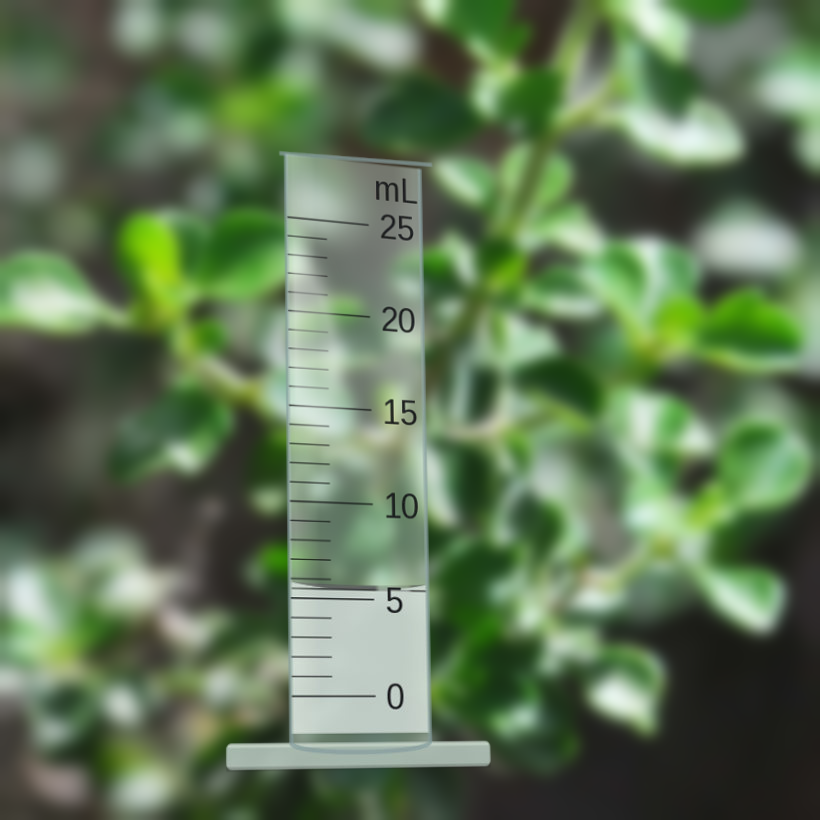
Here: 5.5 mL
